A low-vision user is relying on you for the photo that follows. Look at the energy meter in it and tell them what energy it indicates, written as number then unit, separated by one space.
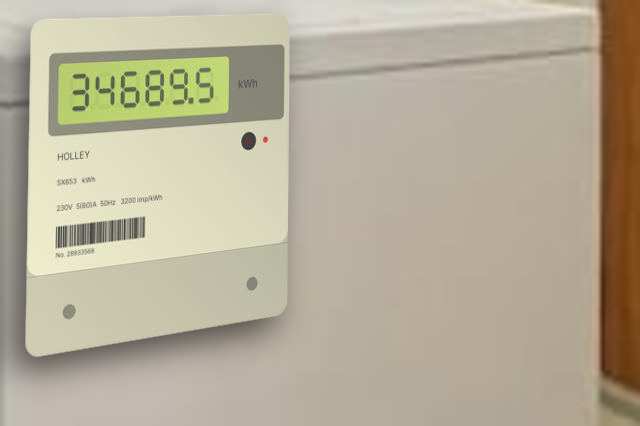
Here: 34689.5 kWh
